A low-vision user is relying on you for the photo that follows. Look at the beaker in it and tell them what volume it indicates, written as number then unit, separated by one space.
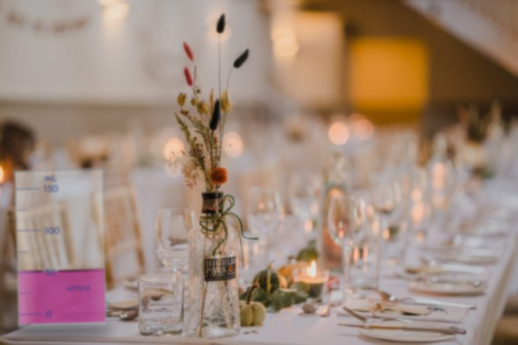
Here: 50 mL
